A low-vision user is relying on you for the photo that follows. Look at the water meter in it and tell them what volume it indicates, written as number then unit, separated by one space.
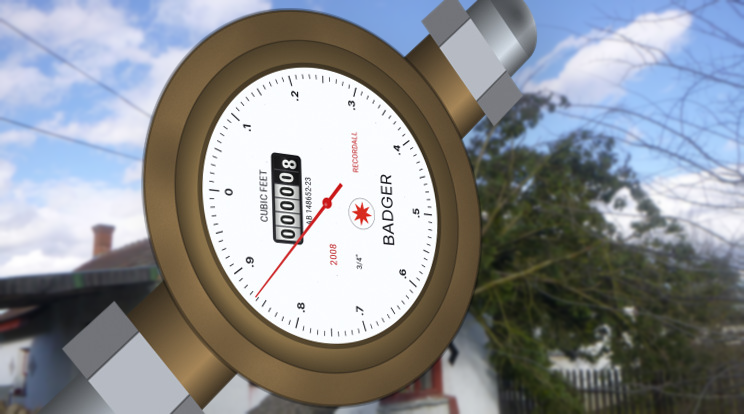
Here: 7.86 ft³
